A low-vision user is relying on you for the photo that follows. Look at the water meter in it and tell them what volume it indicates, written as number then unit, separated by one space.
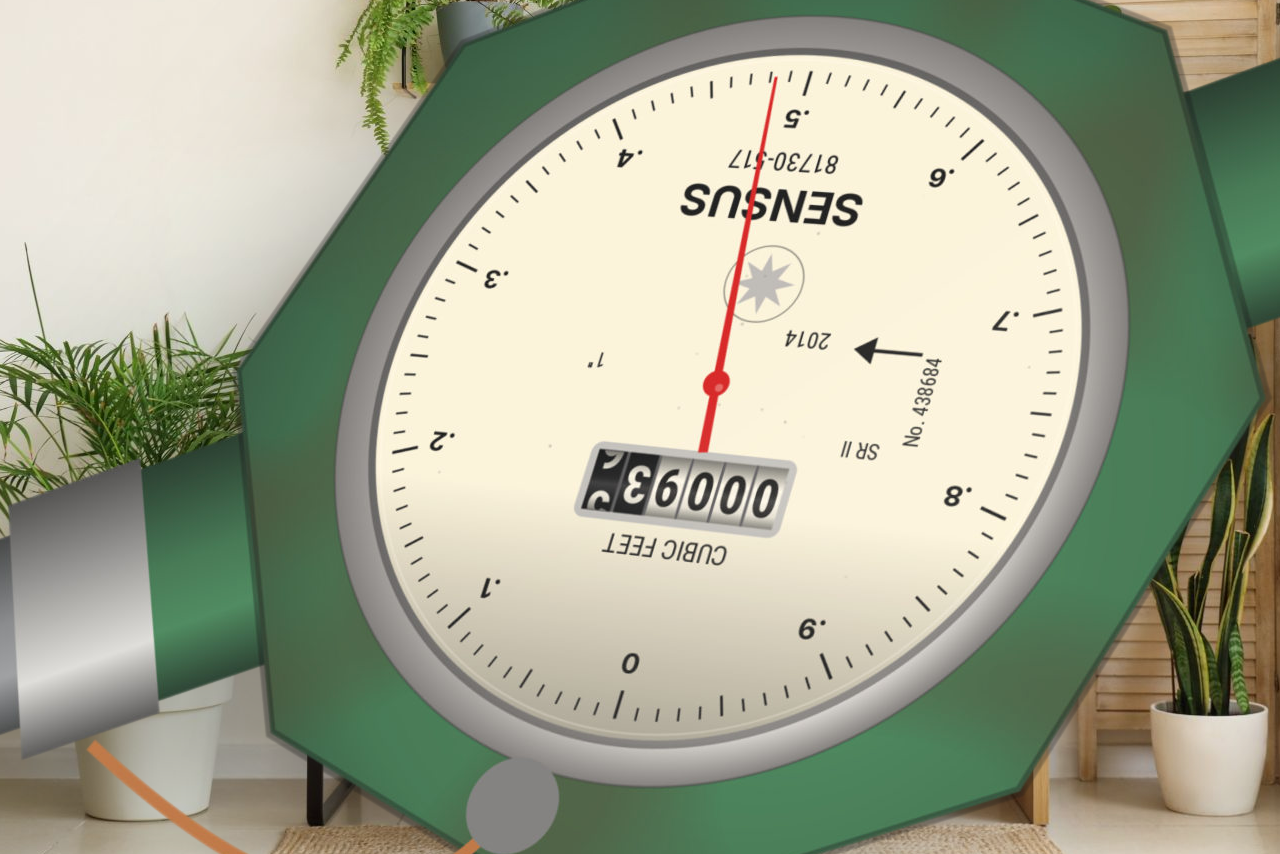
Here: 935.48 ft³
